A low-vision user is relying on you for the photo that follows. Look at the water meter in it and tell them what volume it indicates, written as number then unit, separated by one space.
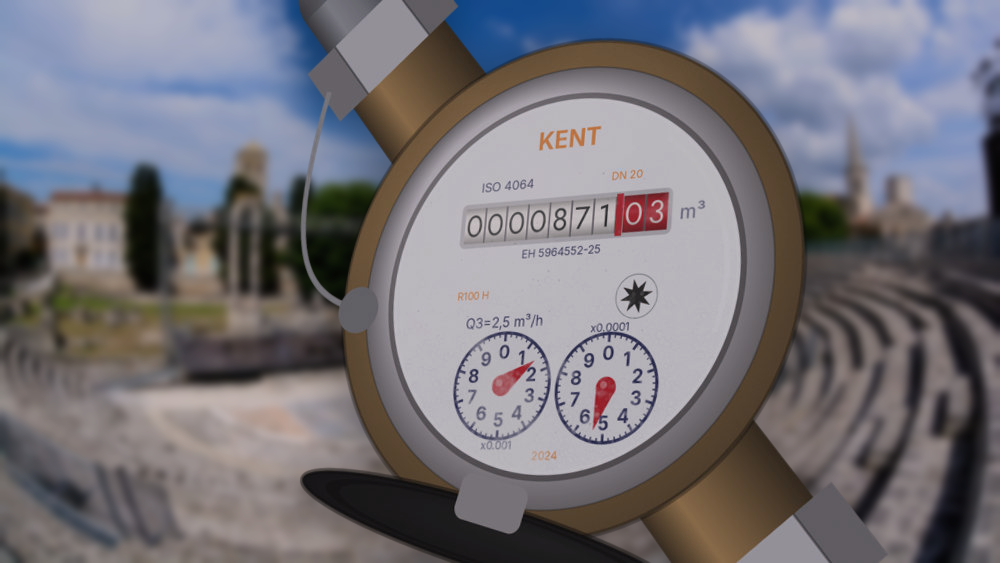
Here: 871.0315 m³
